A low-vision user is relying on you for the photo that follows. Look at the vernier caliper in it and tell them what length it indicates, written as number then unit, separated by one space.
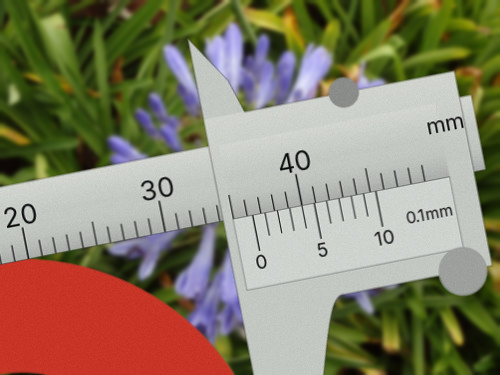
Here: 36.4 mm
